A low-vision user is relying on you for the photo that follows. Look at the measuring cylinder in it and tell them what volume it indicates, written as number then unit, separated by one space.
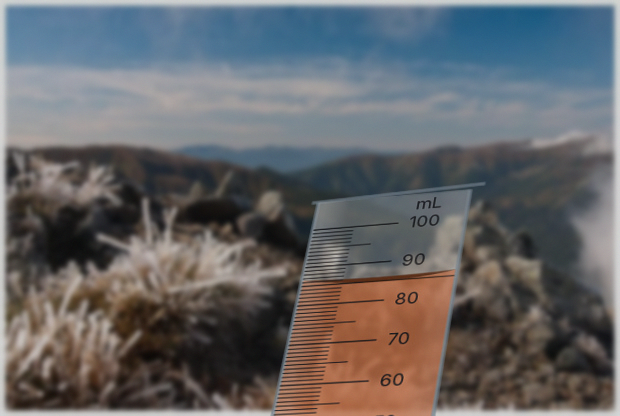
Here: 85 mL
